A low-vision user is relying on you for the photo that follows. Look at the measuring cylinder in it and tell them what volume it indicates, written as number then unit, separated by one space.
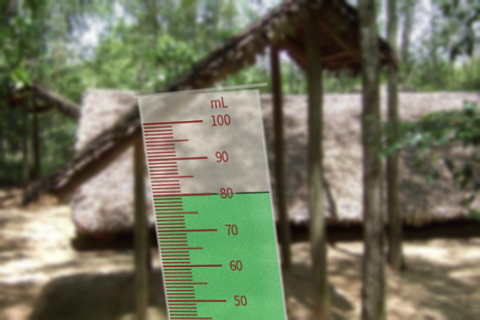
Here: 80 mL
